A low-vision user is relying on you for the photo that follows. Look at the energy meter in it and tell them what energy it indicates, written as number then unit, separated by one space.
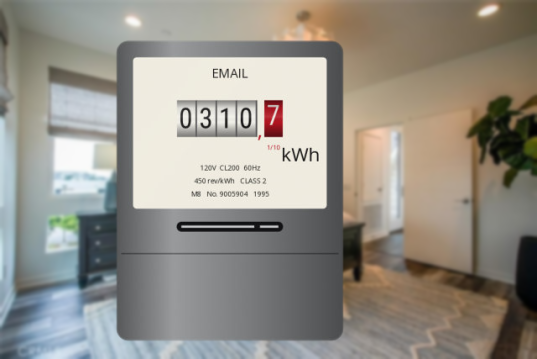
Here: 310.7 kWh
